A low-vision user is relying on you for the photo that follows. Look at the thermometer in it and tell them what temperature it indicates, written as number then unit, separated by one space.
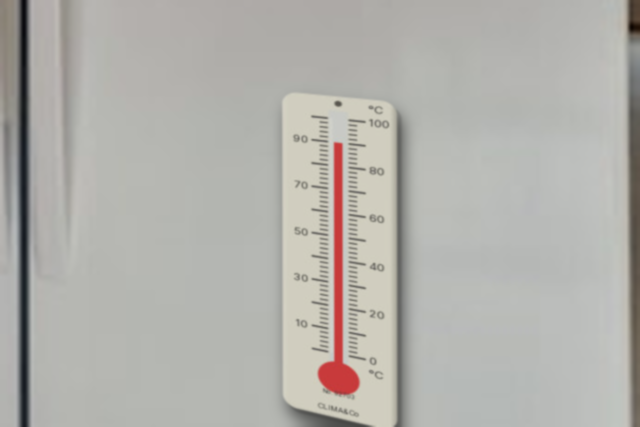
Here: 90 °C
